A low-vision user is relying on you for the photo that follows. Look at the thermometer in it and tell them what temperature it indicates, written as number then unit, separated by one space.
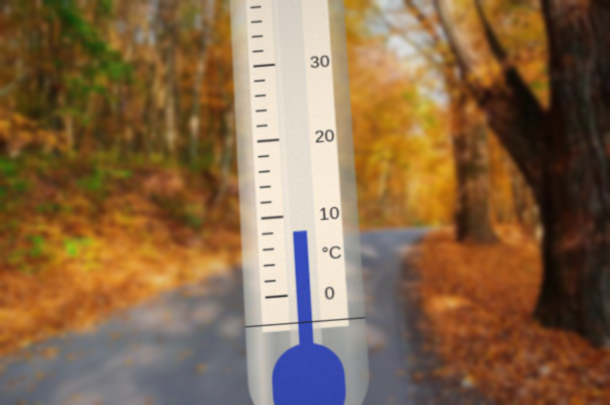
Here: 8 °C
